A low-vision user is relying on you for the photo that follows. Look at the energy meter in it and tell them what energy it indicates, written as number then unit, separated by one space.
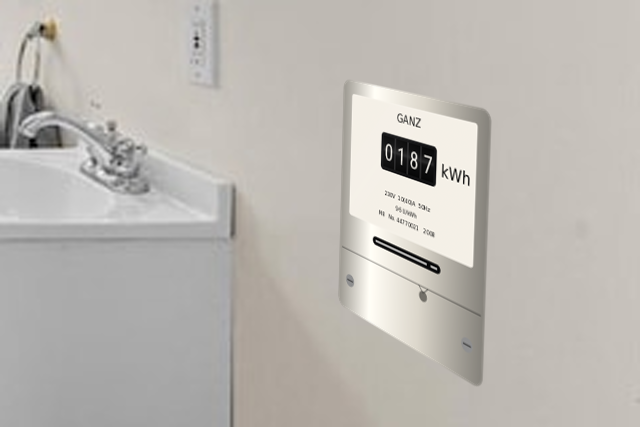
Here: 187 kWh
